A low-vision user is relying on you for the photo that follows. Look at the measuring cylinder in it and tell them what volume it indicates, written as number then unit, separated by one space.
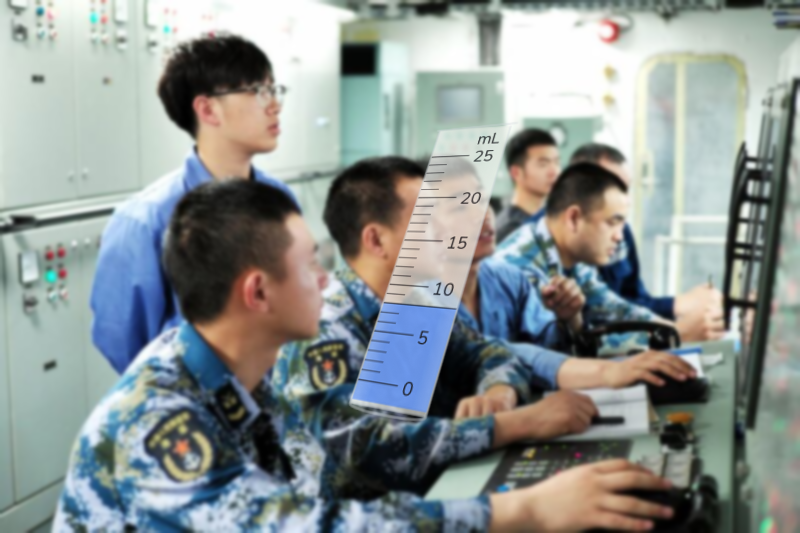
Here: 8 mL
